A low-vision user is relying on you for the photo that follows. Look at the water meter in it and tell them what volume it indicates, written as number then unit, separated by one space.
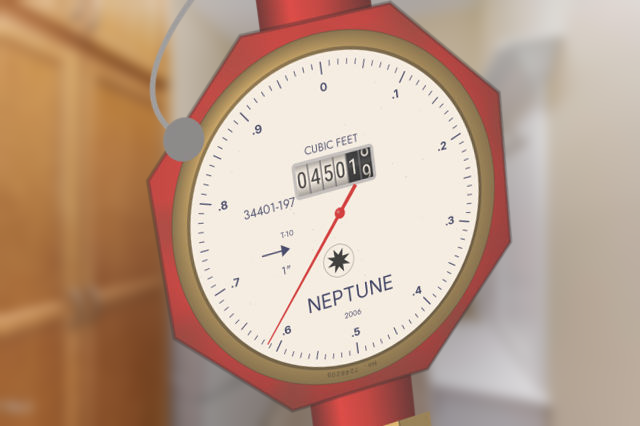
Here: 45018.61 ft³
